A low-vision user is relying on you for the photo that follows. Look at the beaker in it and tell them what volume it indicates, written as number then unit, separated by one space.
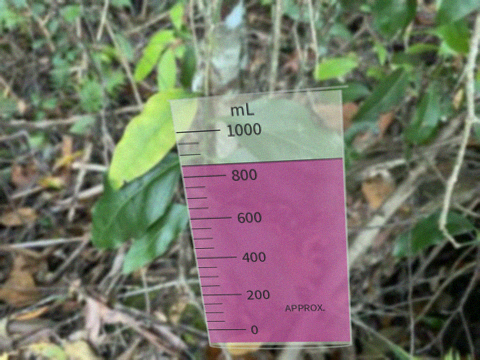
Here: 850 mL
